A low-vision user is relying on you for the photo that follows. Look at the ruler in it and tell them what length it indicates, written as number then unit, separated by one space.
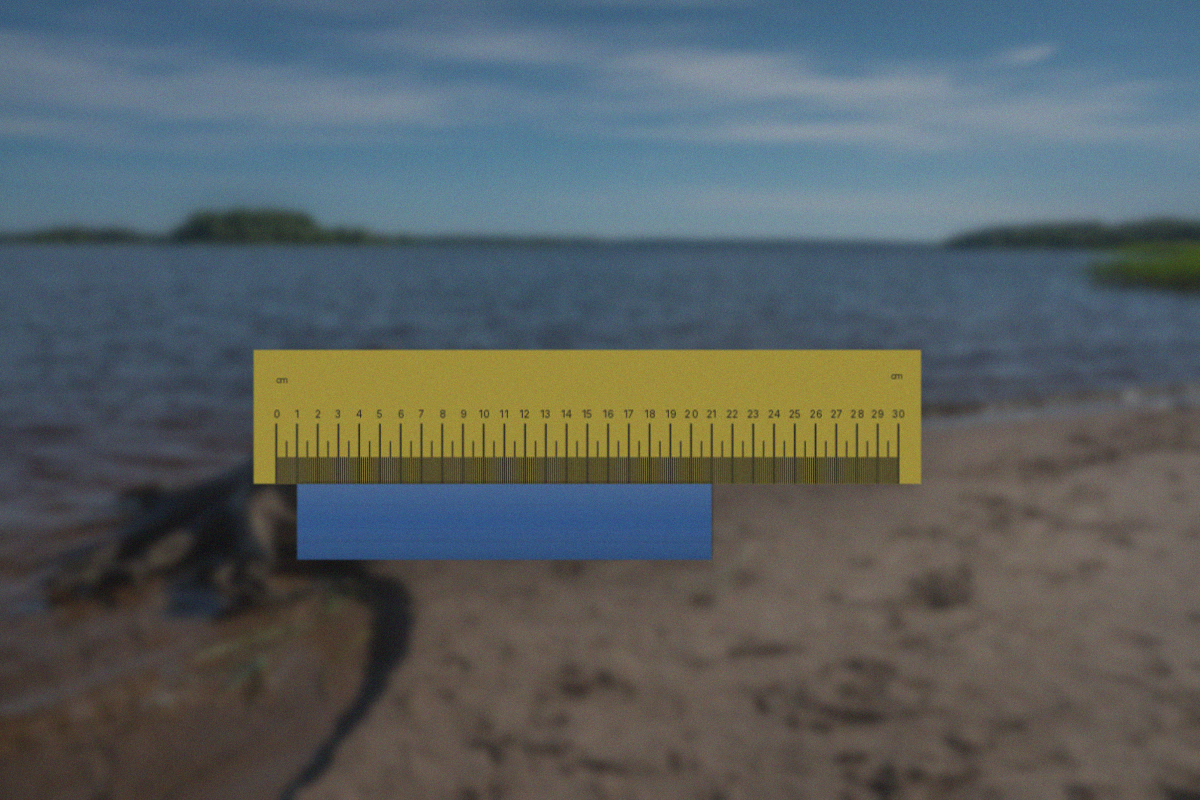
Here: 20 cm
